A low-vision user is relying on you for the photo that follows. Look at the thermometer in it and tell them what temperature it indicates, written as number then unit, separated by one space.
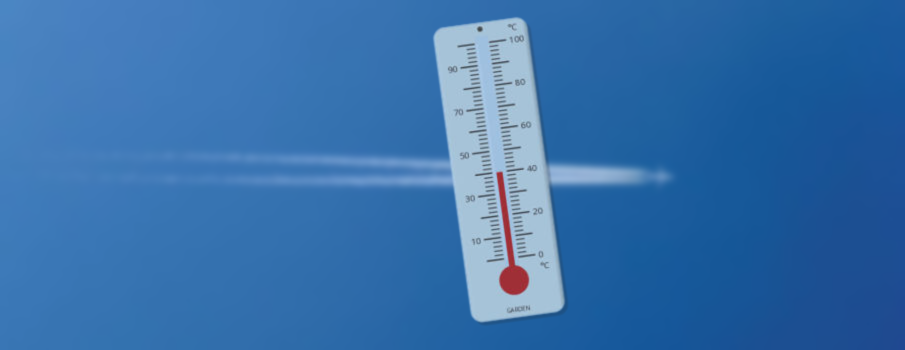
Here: 40 °C
